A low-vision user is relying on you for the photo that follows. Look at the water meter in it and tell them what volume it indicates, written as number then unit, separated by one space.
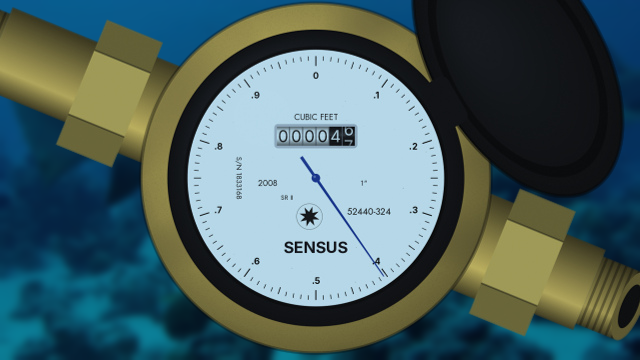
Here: 46.40 ft³
